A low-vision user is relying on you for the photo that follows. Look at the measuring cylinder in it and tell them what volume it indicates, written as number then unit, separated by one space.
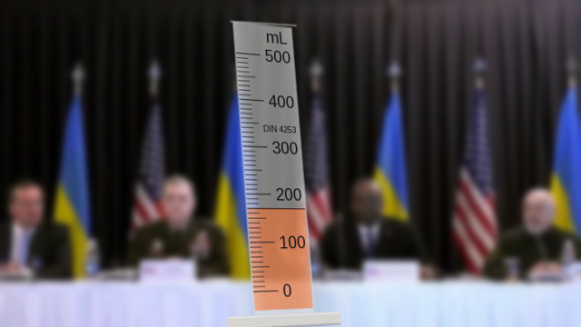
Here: 170 mL
